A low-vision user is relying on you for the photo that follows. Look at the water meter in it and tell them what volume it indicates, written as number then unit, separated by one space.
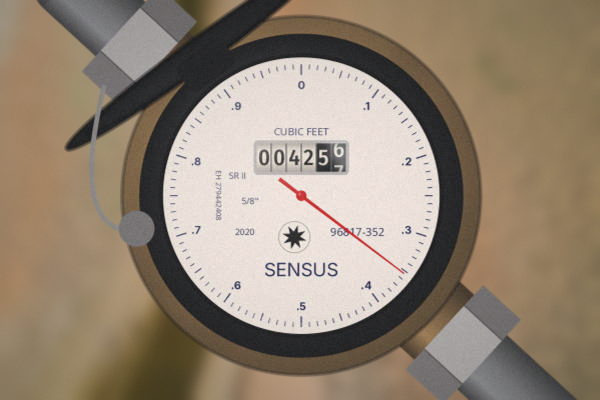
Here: 4256.35 ft³
